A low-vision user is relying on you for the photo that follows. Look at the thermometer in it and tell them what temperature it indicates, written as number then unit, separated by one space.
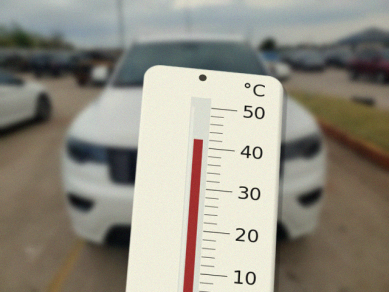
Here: 42 °C
